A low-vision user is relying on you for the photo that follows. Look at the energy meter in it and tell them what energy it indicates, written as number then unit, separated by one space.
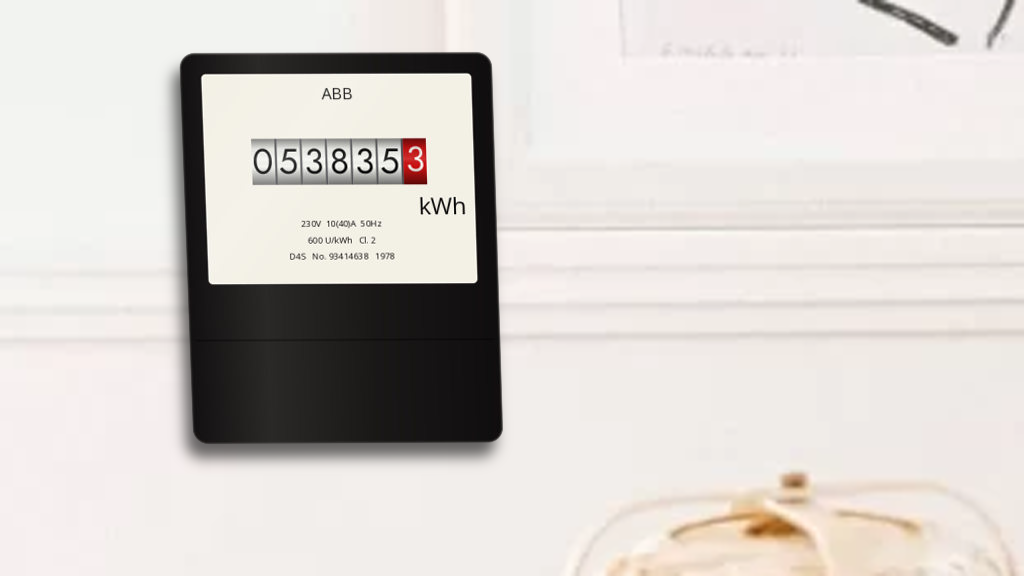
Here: 53835.3 kWh
